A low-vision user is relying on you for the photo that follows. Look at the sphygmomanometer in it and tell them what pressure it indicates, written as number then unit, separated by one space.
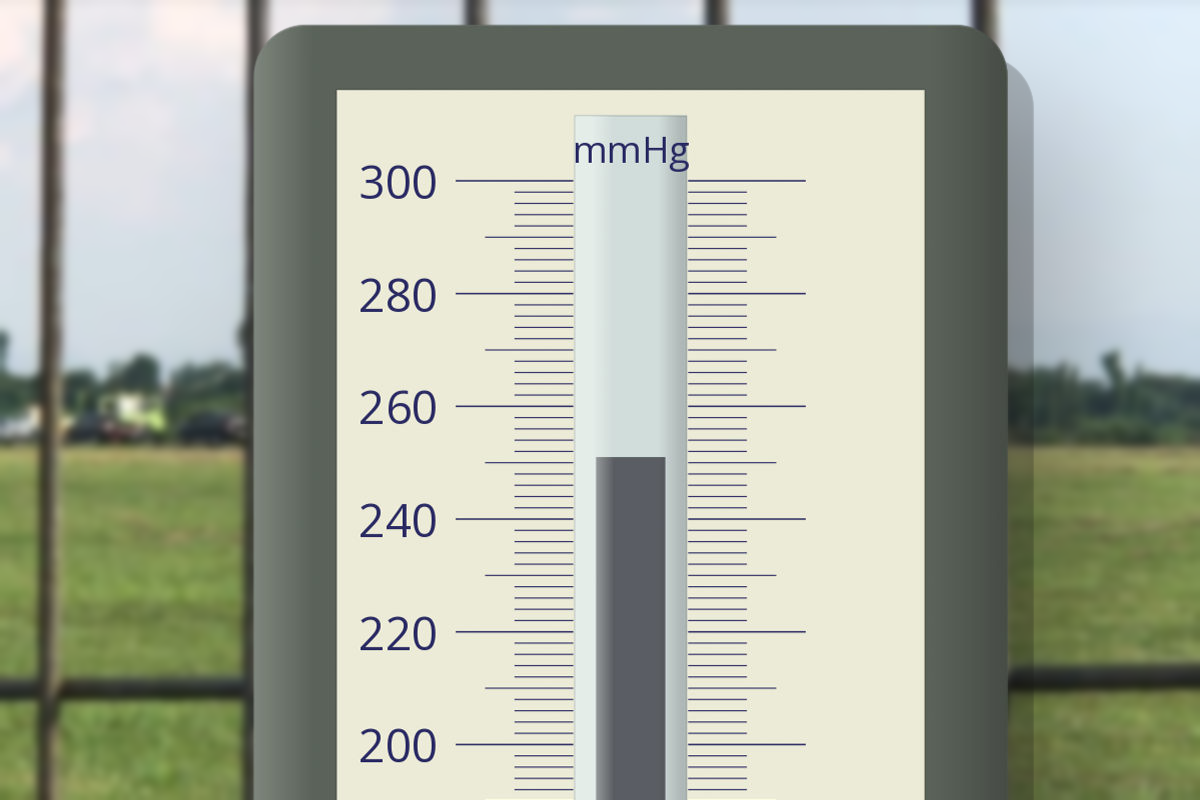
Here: 251 mmHg
